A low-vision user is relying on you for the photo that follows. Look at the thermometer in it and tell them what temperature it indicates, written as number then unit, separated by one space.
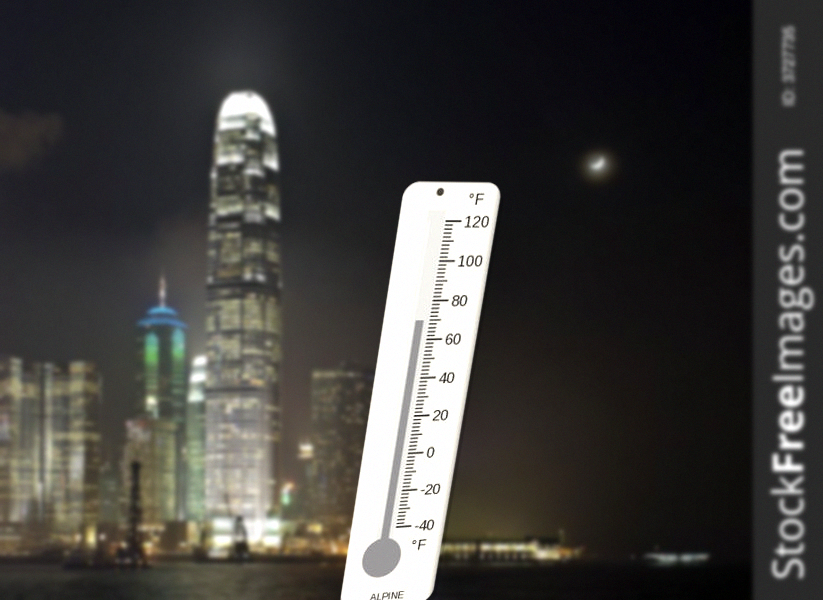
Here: 70 °F
